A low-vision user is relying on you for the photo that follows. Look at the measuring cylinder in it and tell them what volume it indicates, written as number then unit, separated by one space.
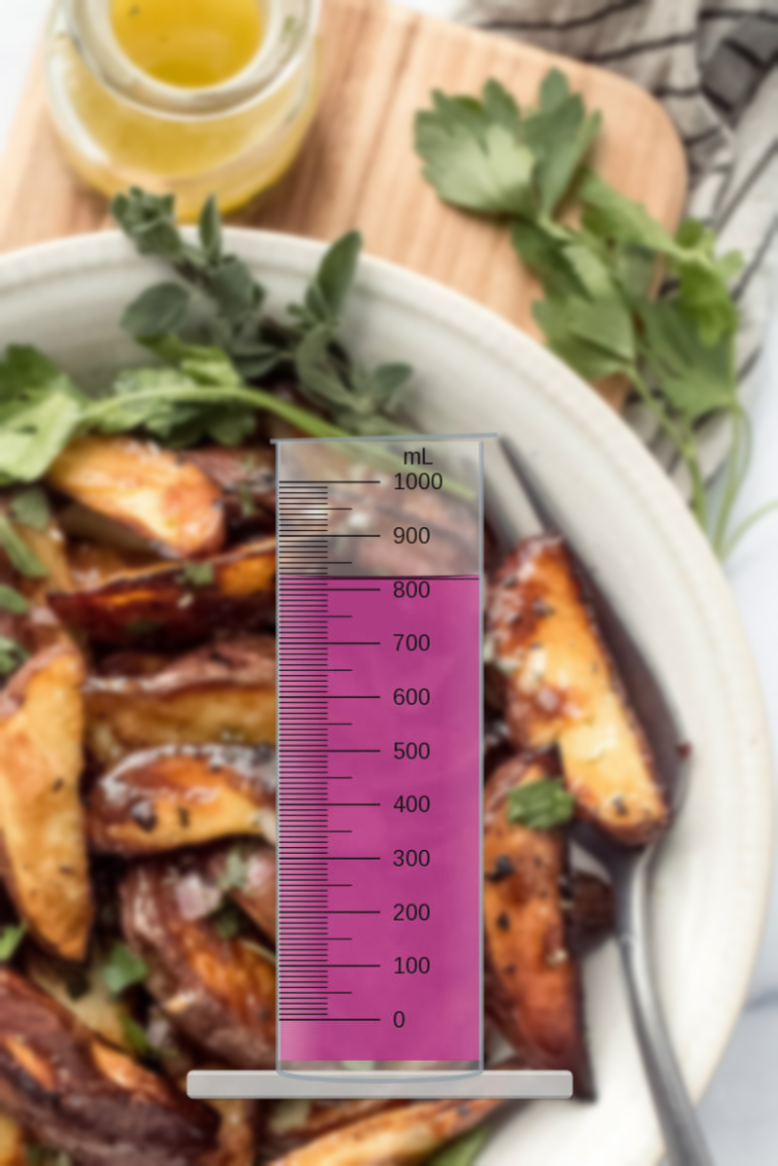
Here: 820 mL
